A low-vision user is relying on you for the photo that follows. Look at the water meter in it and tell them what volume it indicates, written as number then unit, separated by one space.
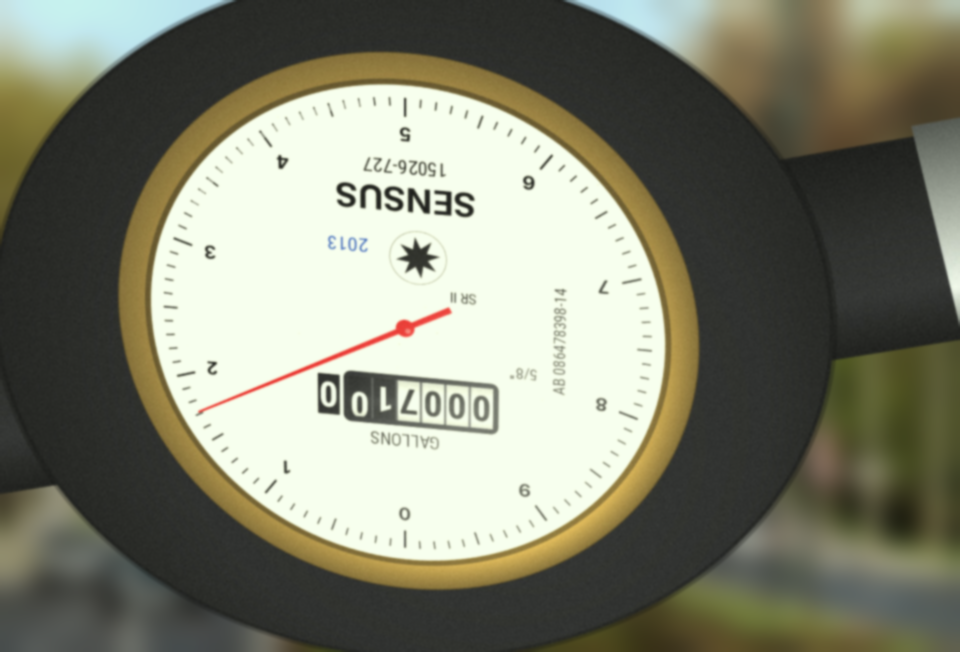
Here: 7101.7 gal
